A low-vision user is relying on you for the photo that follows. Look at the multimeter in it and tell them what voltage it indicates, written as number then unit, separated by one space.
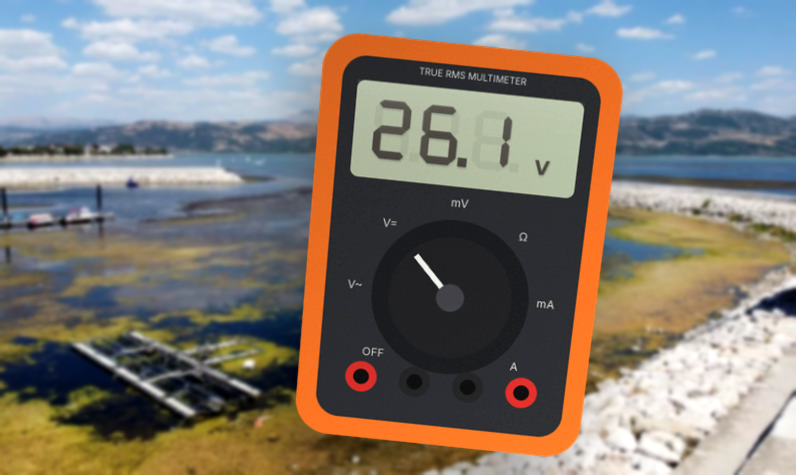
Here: 26.1 V
